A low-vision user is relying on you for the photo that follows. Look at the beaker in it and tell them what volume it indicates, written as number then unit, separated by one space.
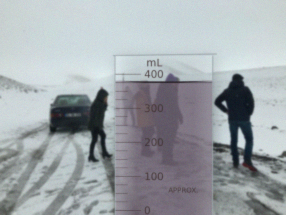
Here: 375 mL
